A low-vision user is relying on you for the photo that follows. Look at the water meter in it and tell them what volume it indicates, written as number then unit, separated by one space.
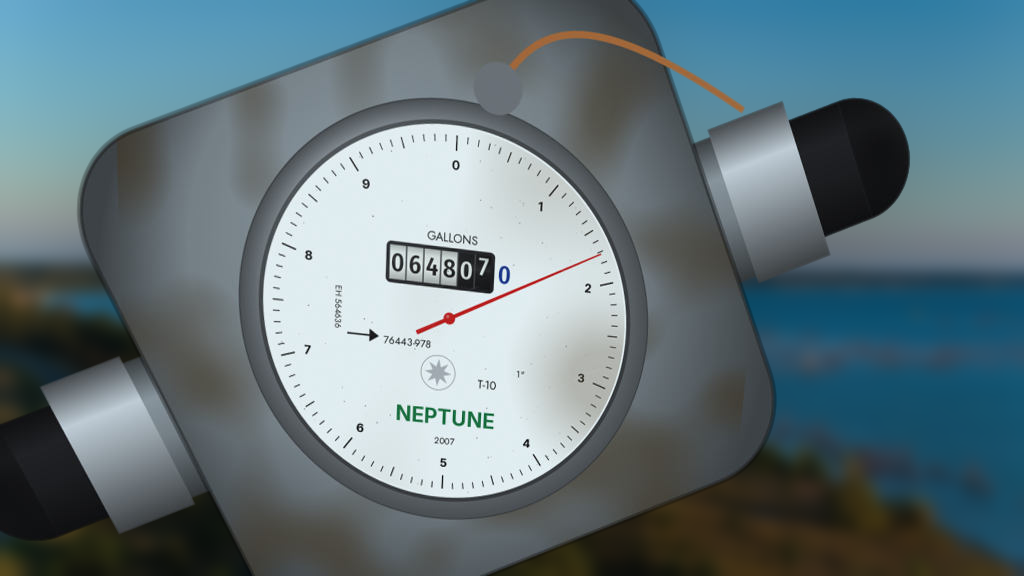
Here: 648071.7 gal
